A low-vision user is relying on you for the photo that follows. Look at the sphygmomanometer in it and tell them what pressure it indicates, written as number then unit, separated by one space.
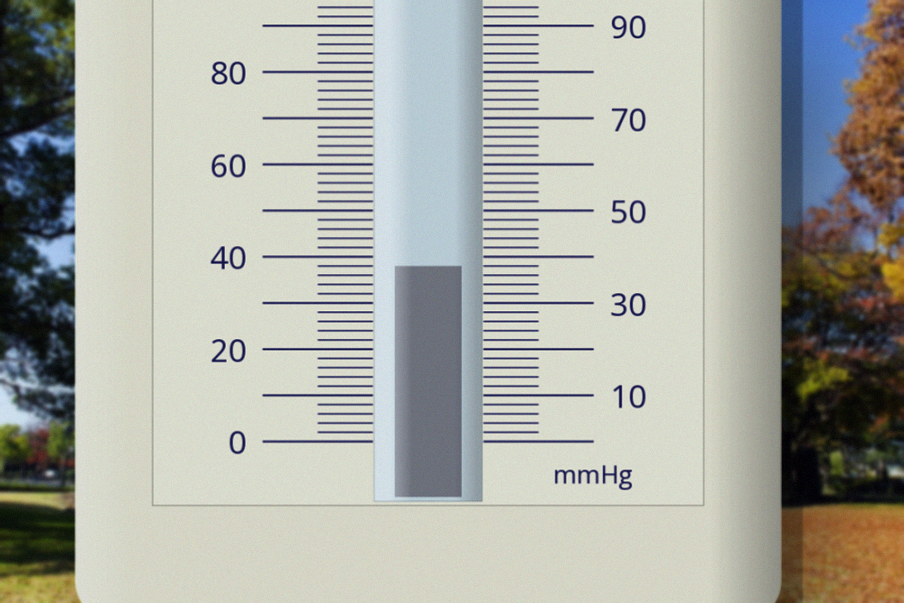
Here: 38 mmHg
